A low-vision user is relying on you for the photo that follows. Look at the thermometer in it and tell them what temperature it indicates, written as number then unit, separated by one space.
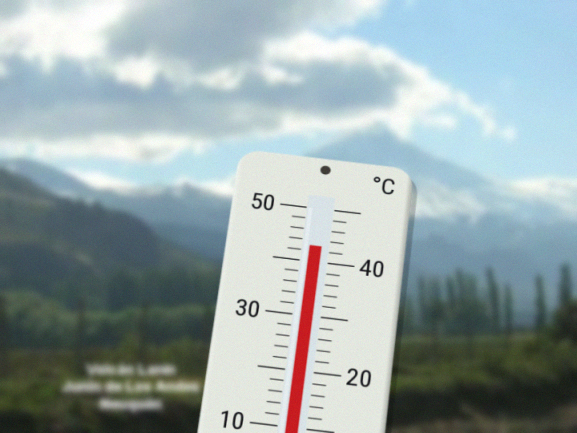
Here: 43 °C
